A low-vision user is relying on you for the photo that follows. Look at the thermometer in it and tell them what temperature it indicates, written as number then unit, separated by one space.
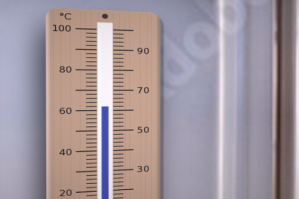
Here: 62 °C
